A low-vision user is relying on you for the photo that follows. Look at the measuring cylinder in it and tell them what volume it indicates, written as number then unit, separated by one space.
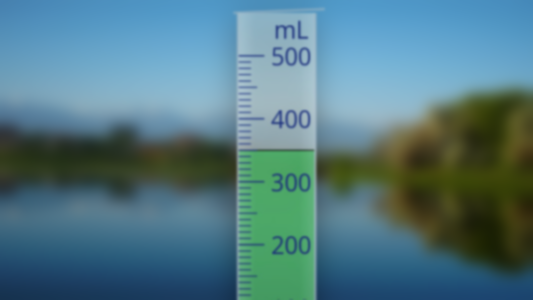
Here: 350 mL
